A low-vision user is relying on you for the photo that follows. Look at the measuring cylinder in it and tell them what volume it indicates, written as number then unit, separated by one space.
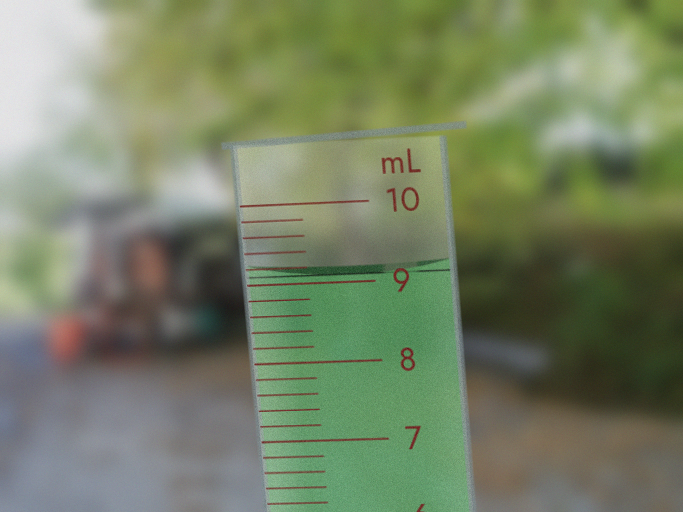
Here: 9.1 mL
